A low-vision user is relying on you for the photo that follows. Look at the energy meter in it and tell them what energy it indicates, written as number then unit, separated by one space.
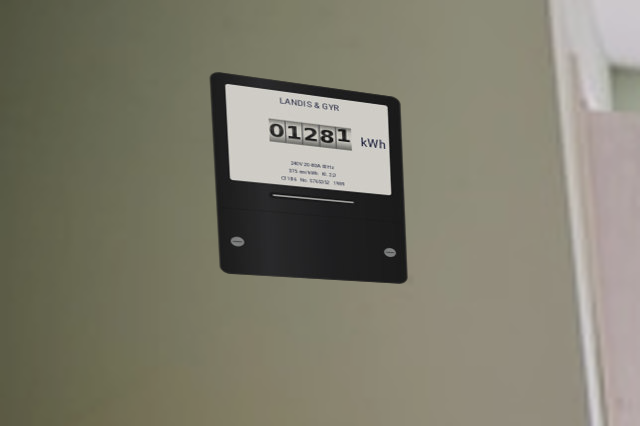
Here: 1281 kWh
